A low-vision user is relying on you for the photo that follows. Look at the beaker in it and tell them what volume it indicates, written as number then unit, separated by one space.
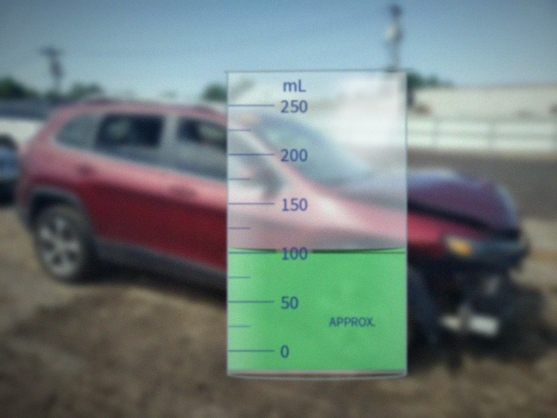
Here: 100 mL
